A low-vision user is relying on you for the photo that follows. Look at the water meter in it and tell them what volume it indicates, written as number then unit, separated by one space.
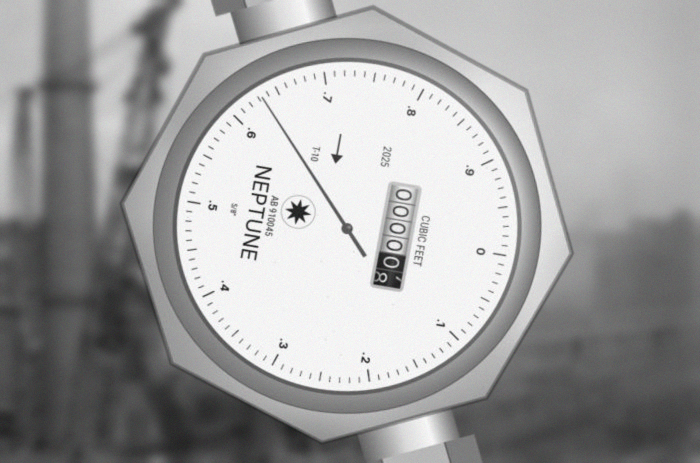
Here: 7.63 ft³
